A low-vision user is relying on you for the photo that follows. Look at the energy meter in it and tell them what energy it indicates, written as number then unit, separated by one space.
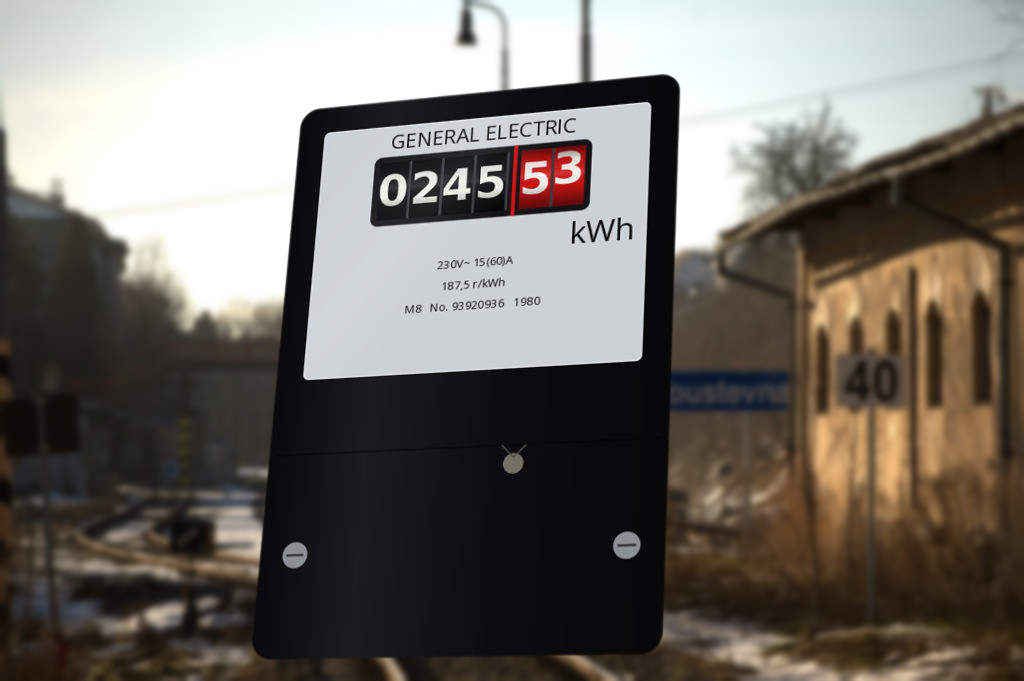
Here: 245.53 kWh
